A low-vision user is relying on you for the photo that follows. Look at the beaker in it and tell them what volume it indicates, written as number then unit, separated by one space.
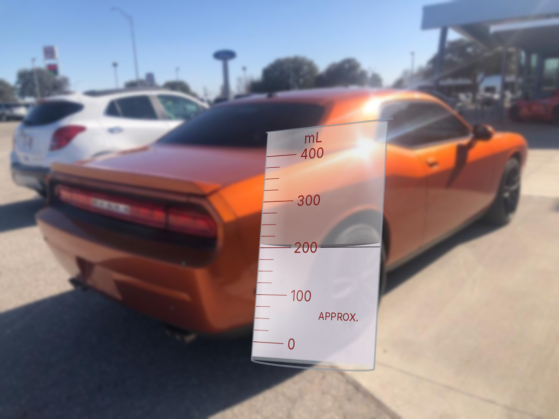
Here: 200 mL
